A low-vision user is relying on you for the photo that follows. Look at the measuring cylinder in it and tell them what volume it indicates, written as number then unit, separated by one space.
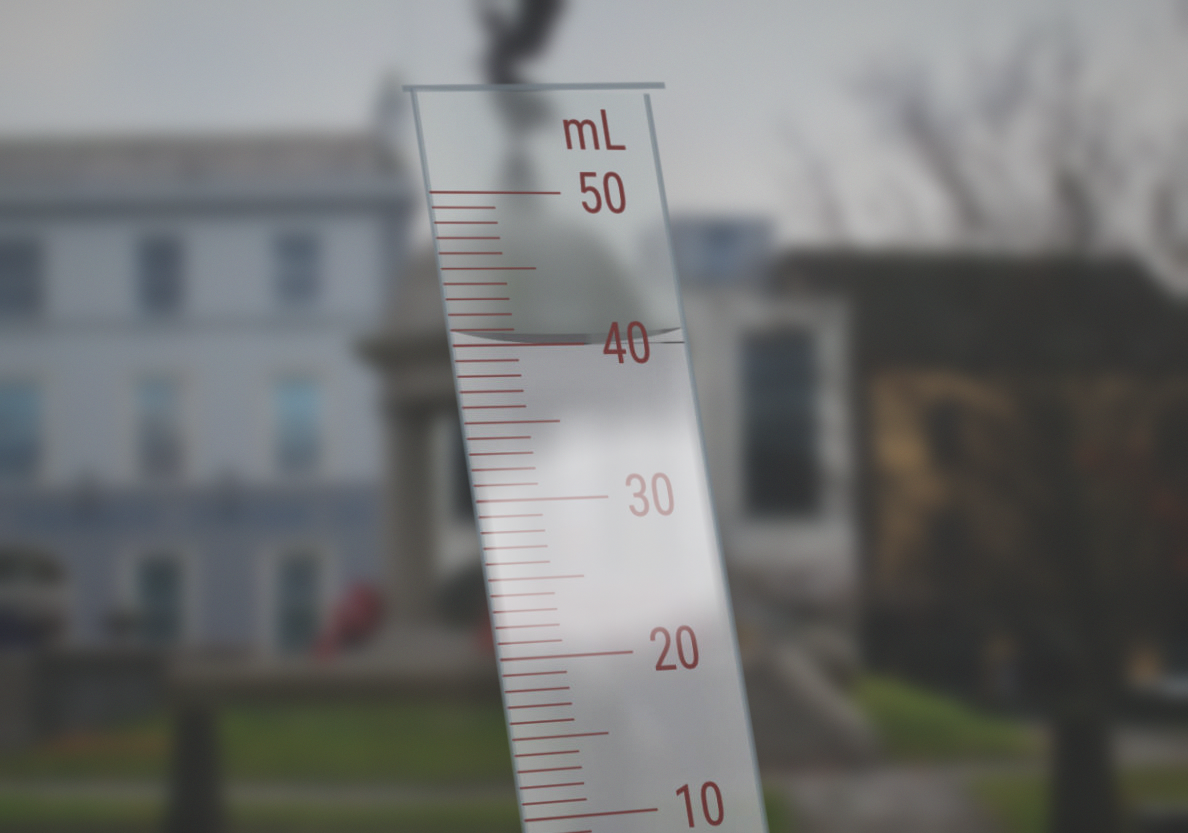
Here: 40 mL
